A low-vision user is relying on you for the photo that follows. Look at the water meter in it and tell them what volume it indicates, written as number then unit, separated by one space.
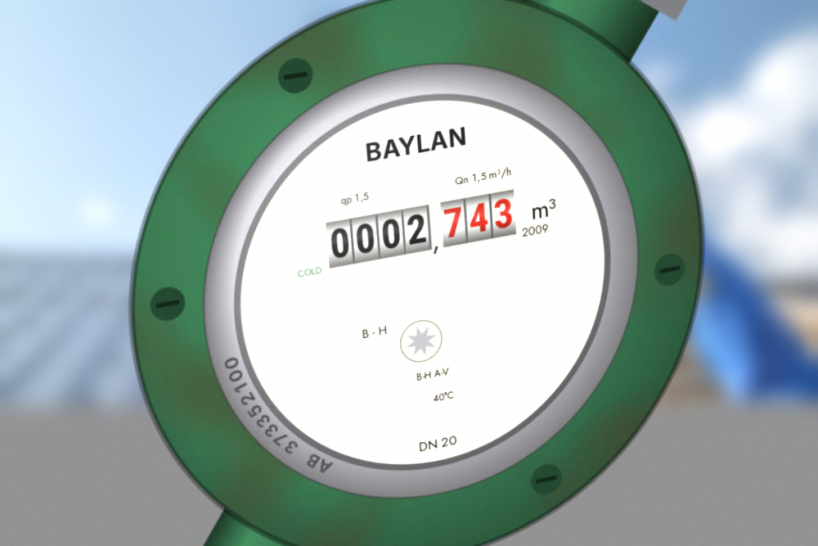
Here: 2.743 m³
